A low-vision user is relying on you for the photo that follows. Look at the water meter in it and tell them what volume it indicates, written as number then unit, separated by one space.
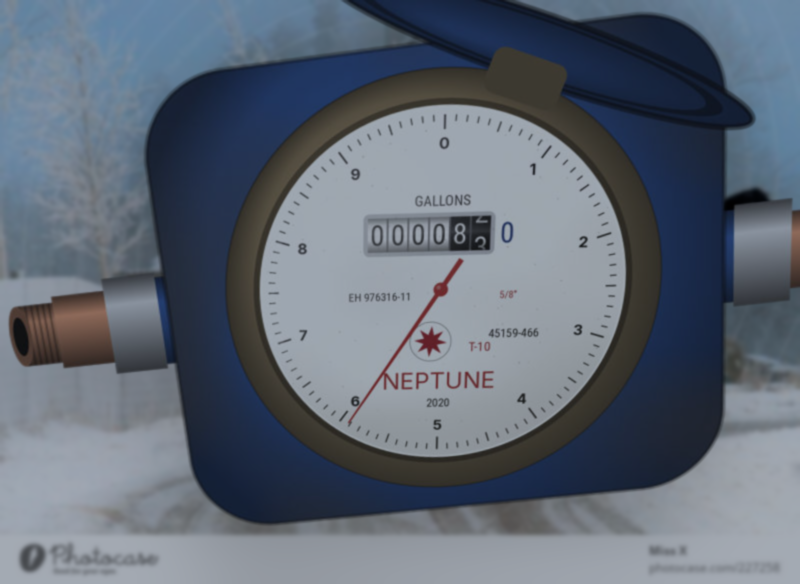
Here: 825.9 gal
